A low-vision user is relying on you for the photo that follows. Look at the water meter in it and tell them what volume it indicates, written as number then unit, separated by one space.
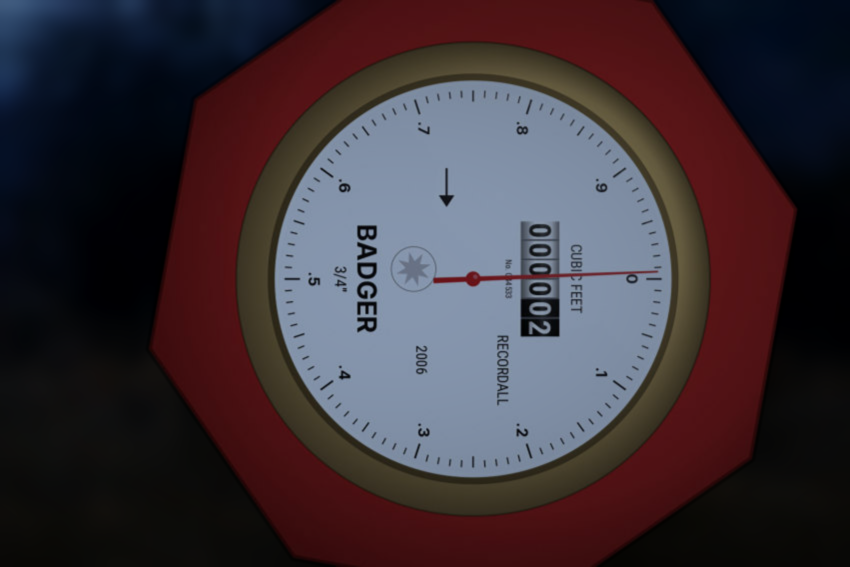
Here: 1.99 ft³
